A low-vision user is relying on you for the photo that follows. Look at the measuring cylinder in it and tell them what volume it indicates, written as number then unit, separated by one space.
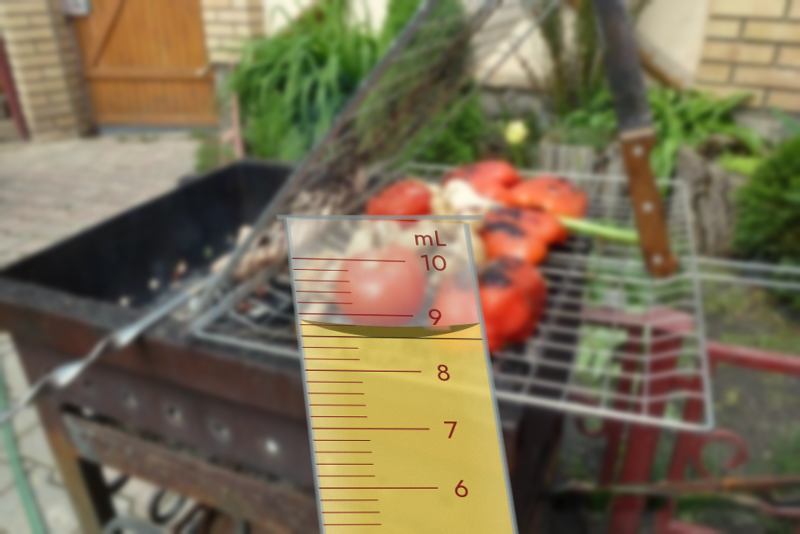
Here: 8.6 mL
